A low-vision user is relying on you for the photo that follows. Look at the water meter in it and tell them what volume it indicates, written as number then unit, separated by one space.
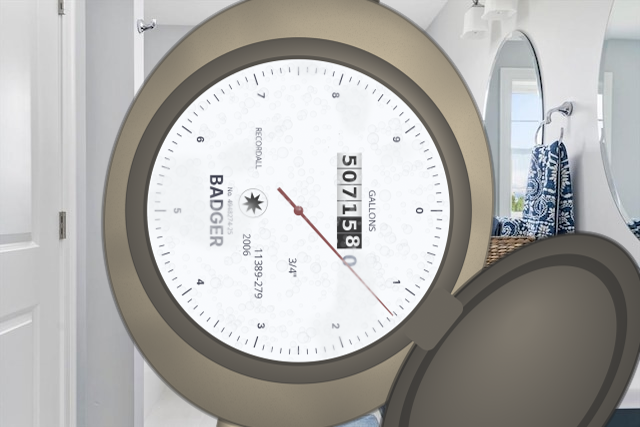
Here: 5071581.3 gal
